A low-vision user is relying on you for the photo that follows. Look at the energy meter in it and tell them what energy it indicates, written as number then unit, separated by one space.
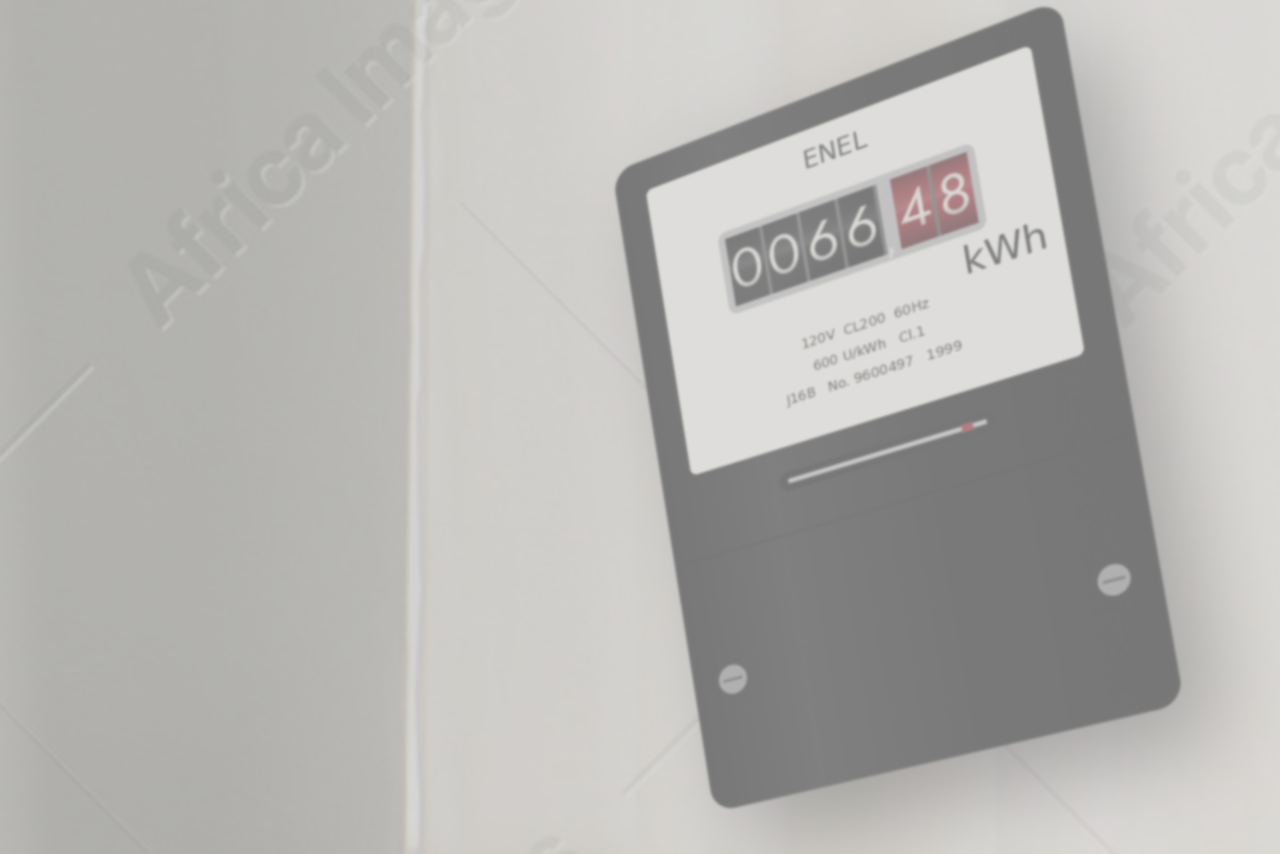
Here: 66.48 kWh
